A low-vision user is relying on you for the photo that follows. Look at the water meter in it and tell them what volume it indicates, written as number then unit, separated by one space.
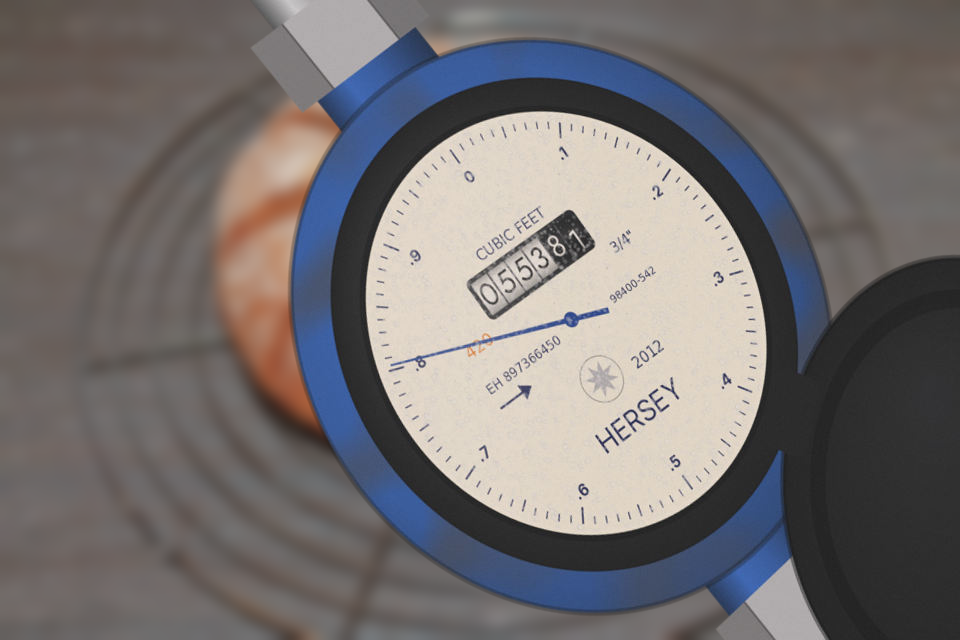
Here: 55380.80 ft³
